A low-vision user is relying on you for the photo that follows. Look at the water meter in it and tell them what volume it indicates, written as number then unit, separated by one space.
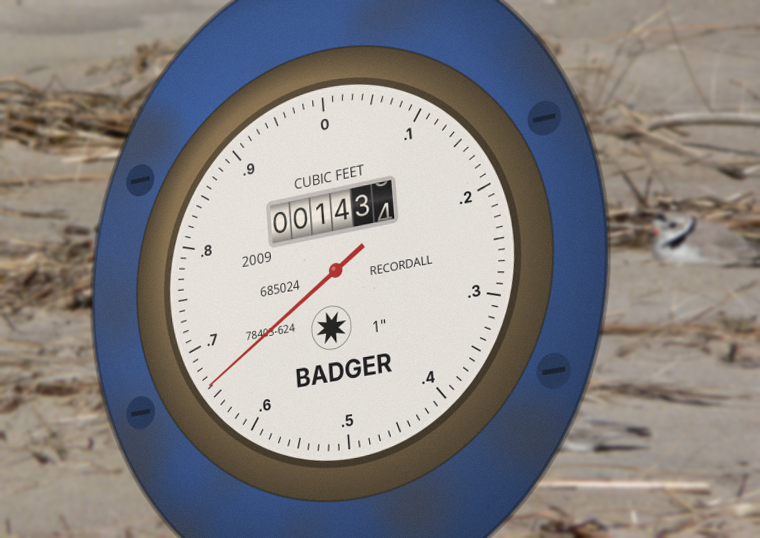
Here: 1433.66 ft³
